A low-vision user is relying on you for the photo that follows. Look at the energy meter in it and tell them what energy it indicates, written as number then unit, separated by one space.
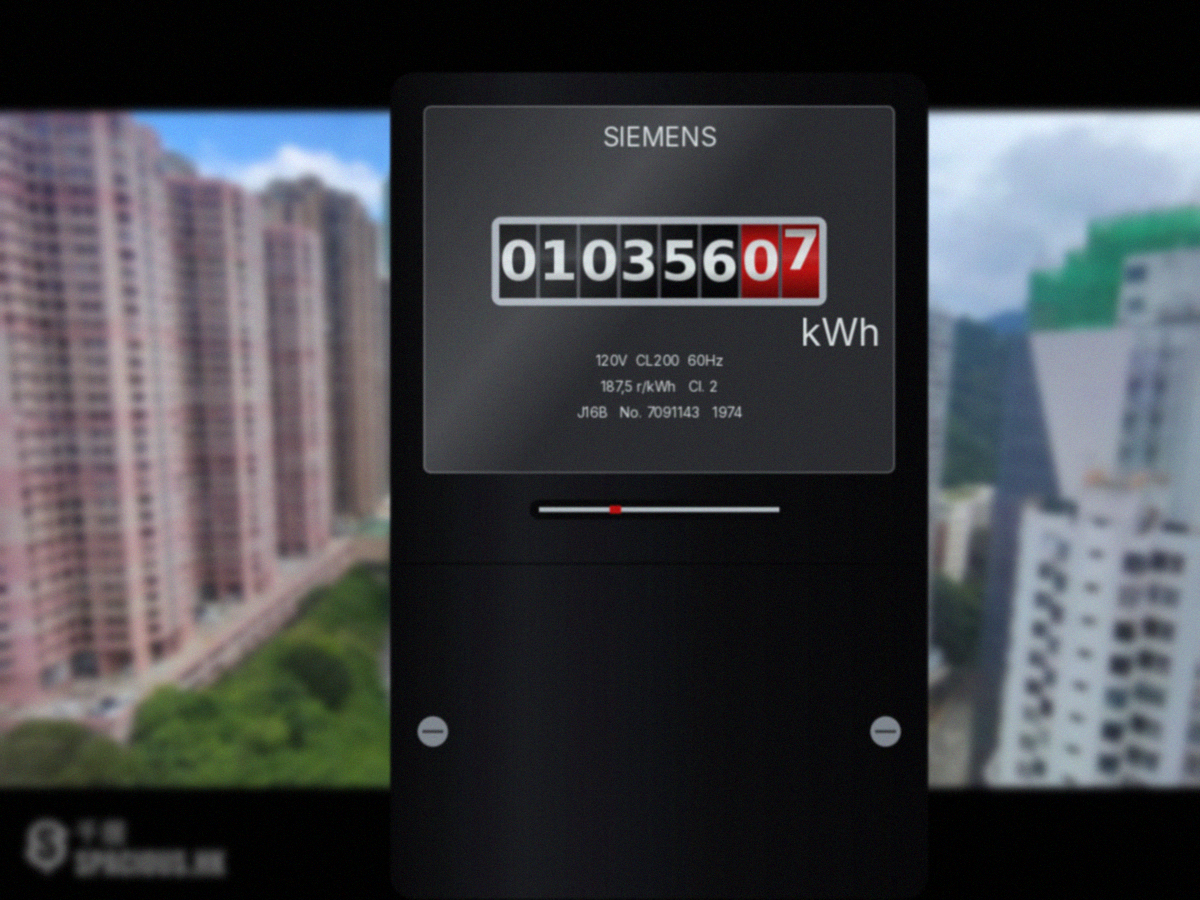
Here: 10356.07 kWh
